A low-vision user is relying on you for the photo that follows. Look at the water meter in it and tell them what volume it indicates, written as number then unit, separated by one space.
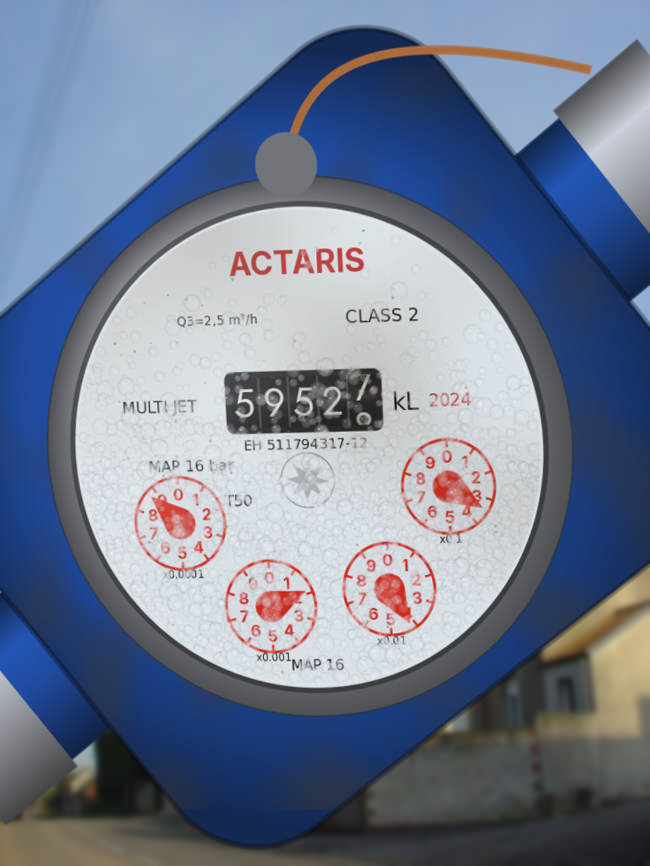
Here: 59527.3418 kL
